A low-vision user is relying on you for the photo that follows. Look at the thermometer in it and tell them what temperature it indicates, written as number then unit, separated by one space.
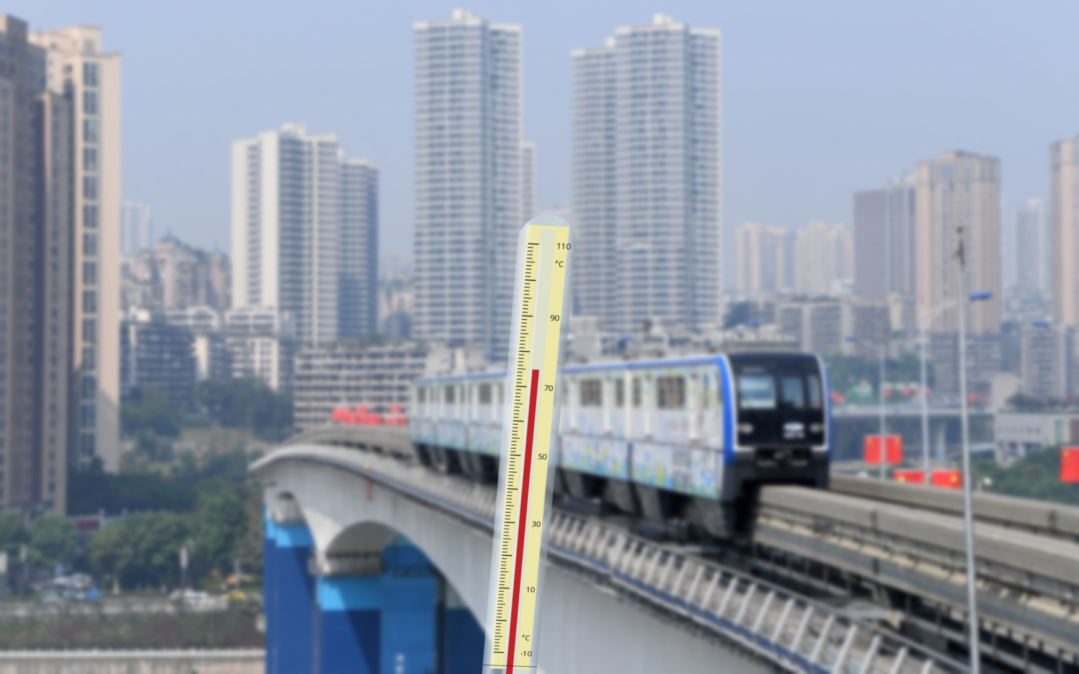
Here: 75 °C
